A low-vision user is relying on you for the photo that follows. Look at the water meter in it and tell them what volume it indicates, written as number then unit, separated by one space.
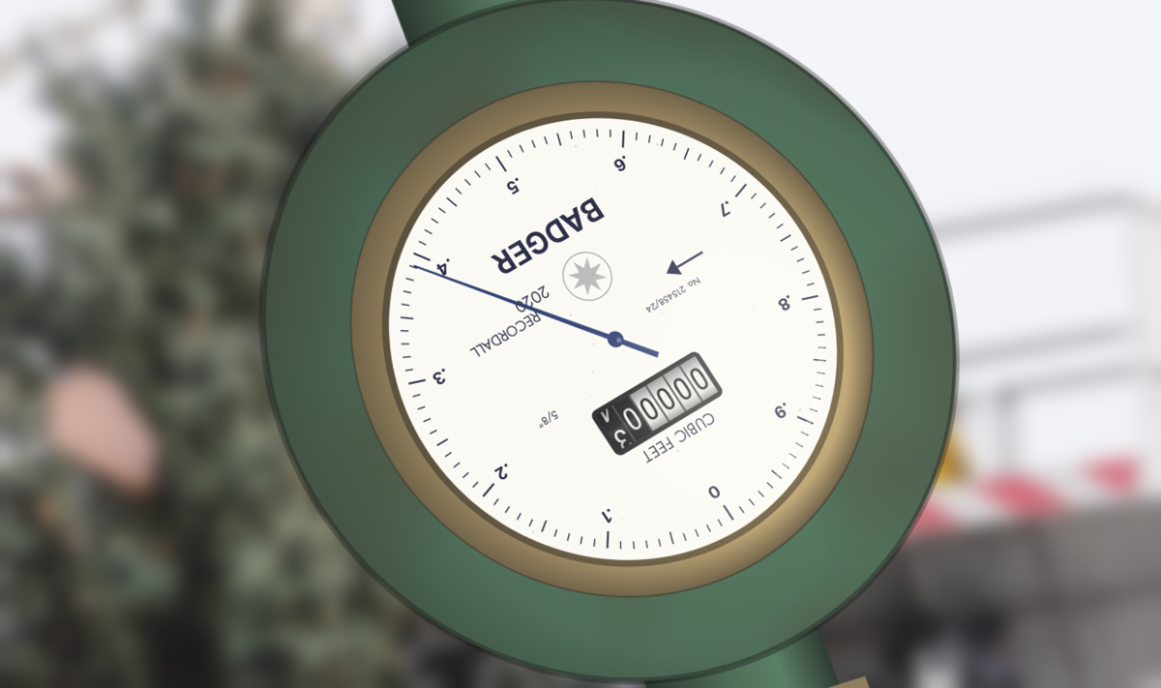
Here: 3.39 ft³
